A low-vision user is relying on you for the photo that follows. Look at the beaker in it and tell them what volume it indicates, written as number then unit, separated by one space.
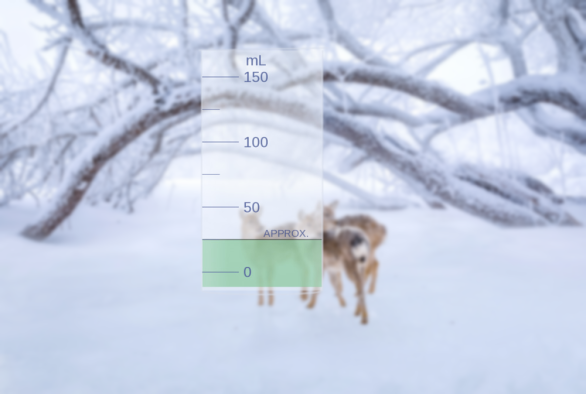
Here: 25 mL
